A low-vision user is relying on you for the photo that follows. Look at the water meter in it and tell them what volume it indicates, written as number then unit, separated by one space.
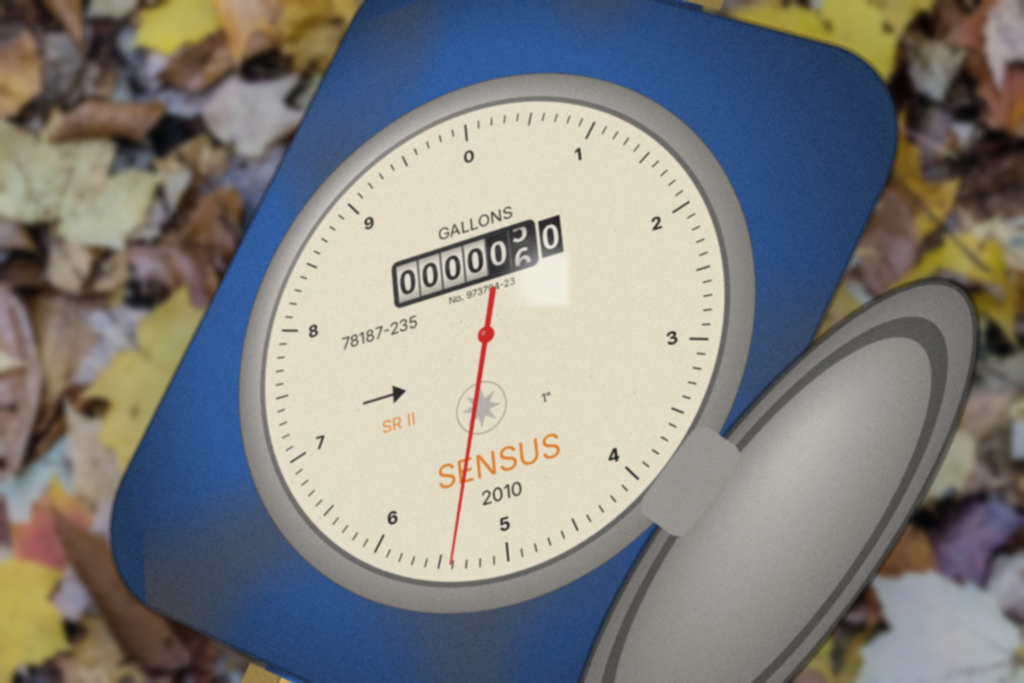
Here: 55.4 gal
